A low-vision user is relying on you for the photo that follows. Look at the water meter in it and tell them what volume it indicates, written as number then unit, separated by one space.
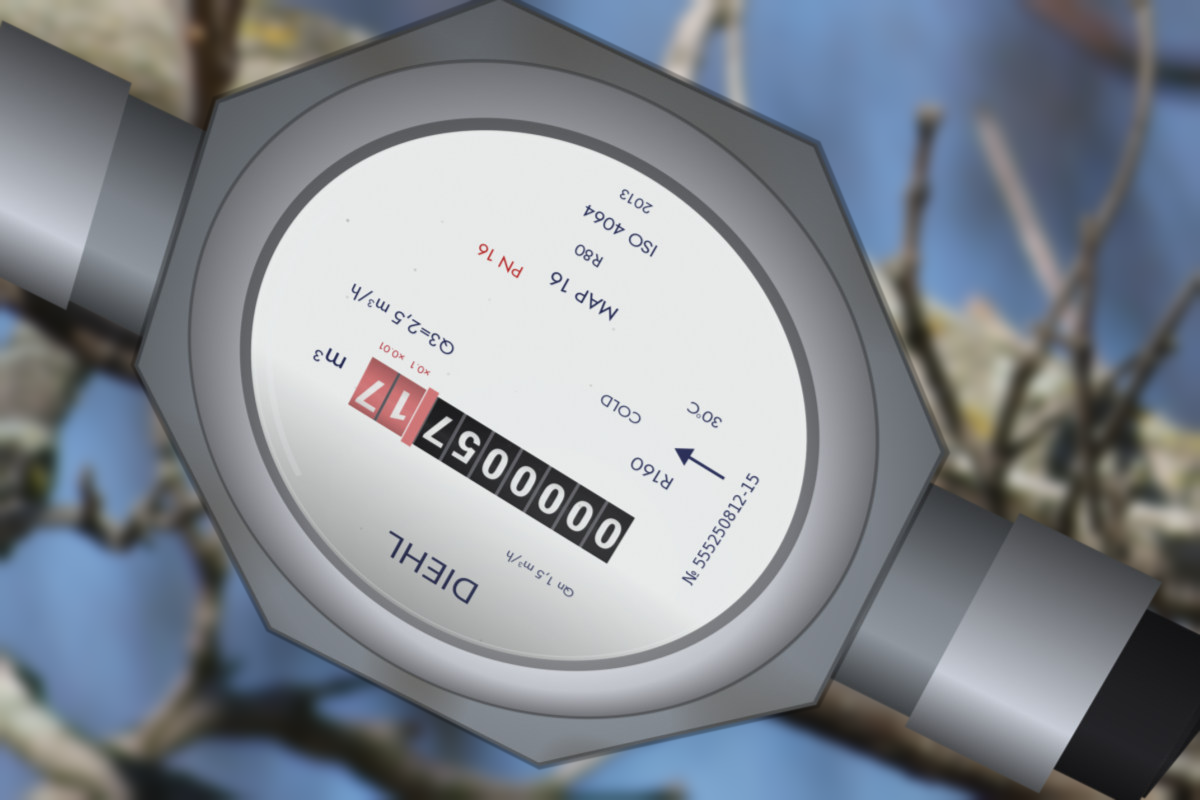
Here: 57.17 m³
